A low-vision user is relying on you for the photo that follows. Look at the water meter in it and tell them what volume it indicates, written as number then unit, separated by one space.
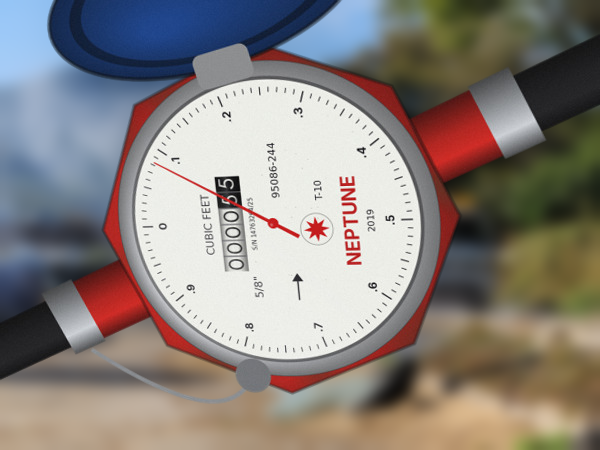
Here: 55.08 ft³
